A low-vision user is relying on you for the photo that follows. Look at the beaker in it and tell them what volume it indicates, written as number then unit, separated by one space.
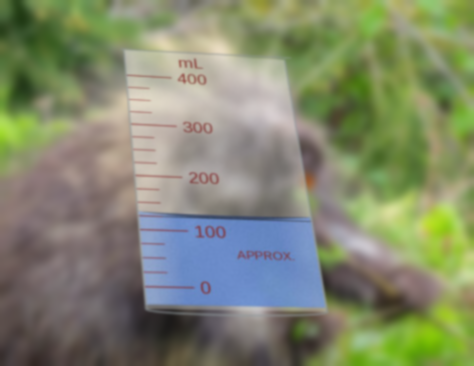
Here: 125 mL
